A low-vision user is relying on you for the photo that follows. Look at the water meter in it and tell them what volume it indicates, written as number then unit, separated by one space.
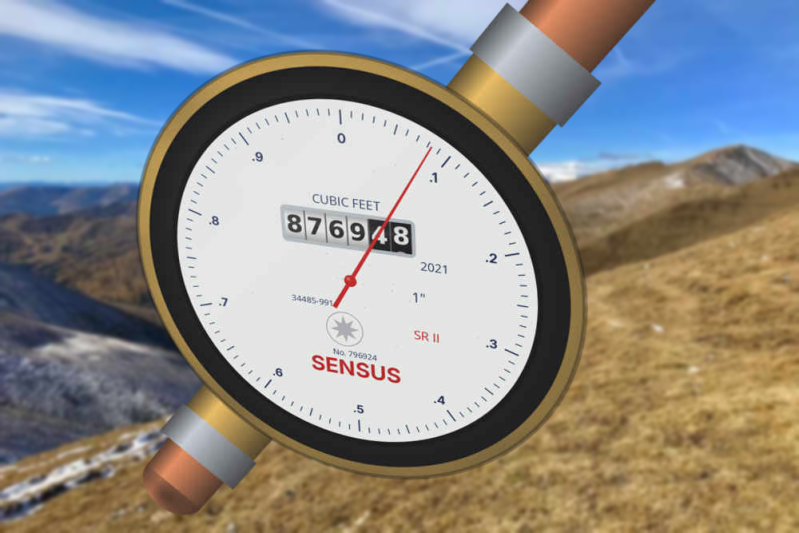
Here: 876948.08 ft³
